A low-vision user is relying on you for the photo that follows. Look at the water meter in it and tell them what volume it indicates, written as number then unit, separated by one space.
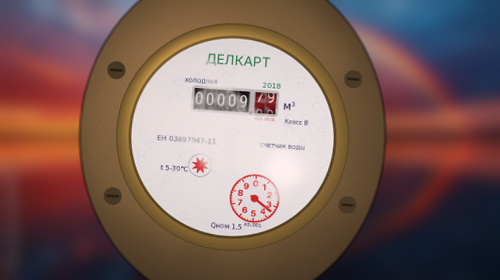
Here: 9.793 m³
